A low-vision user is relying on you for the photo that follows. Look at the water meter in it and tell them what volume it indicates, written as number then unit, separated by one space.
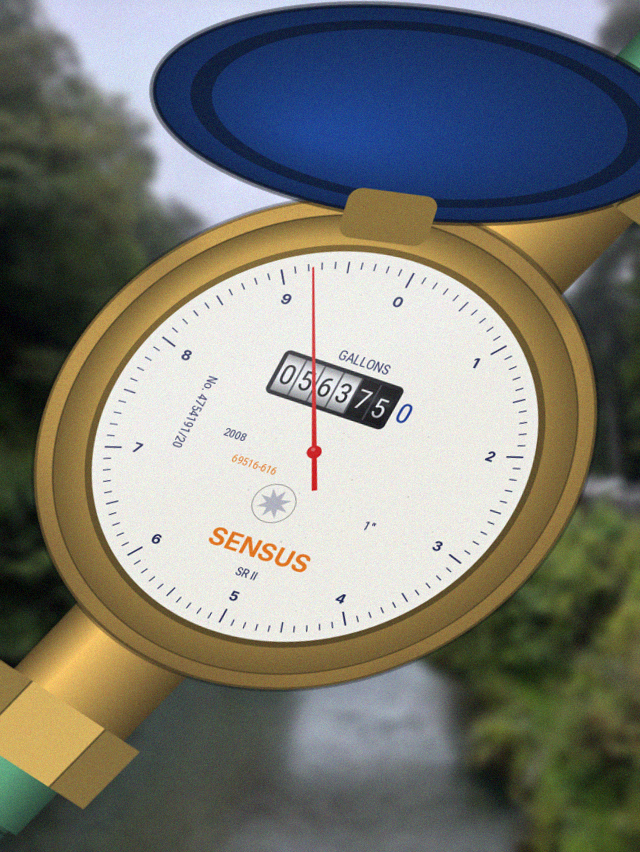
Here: 563749.2 gal
